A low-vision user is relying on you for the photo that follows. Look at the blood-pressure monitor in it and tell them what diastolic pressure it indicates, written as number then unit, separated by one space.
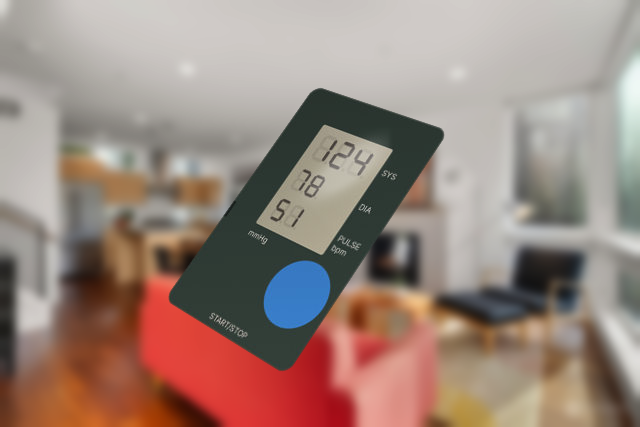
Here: 78 mmHg
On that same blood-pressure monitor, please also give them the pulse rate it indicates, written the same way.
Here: 51 bpm
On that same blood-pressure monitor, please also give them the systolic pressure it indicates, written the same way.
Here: 124 mmHg
